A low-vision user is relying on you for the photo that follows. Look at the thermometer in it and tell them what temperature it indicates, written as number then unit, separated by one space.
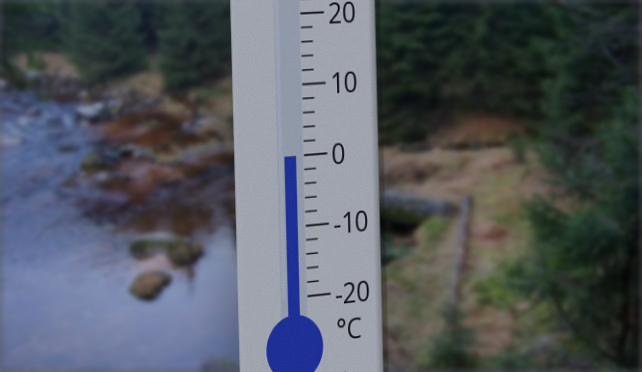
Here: 0 °C
